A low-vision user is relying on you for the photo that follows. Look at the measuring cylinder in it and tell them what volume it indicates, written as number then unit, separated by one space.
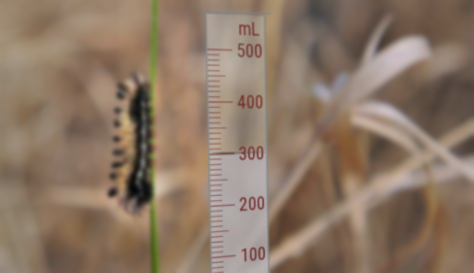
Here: 300 mL
